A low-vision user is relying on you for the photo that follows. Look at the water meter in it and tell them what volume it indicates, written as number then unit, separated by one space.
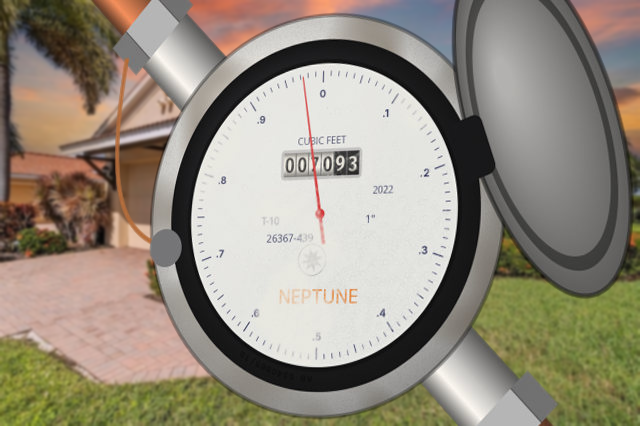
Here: 7092.97 ft³
